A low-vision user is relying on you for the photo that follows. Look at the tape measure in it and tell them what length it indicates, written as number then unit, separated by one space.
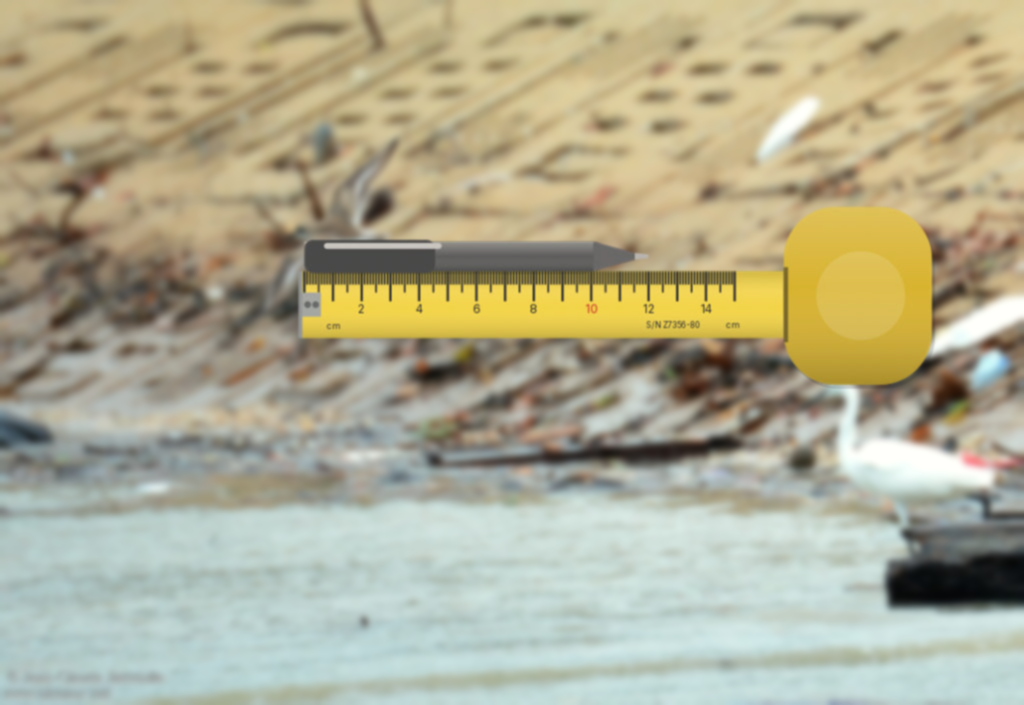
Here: 12 cm
